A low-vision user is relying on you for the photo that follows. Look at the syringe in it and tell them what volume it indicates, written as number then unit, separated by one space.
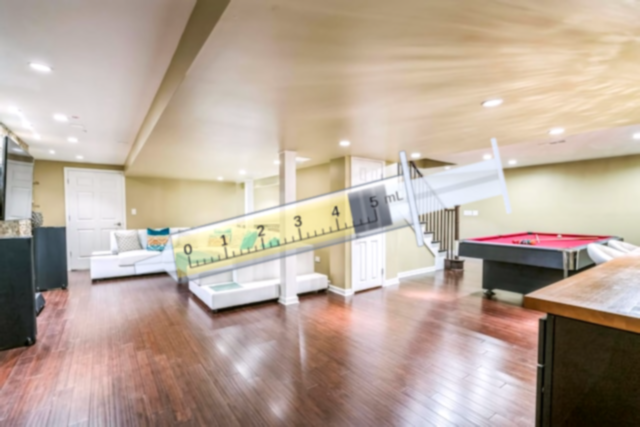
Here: 4.4 mL
